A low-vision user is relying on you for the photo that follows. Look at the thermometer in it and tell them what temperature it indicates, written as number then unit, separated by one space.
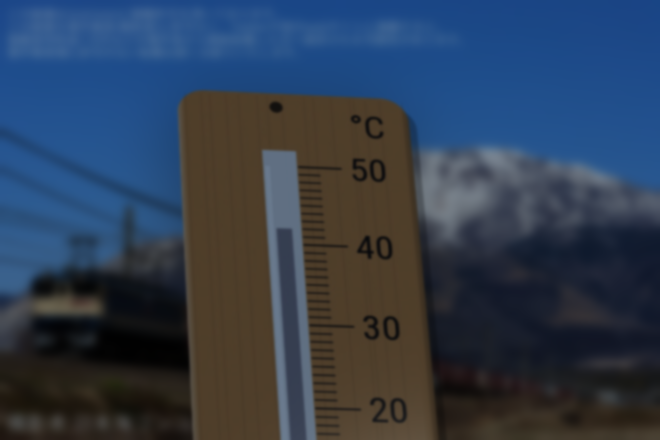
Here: 42 °C
